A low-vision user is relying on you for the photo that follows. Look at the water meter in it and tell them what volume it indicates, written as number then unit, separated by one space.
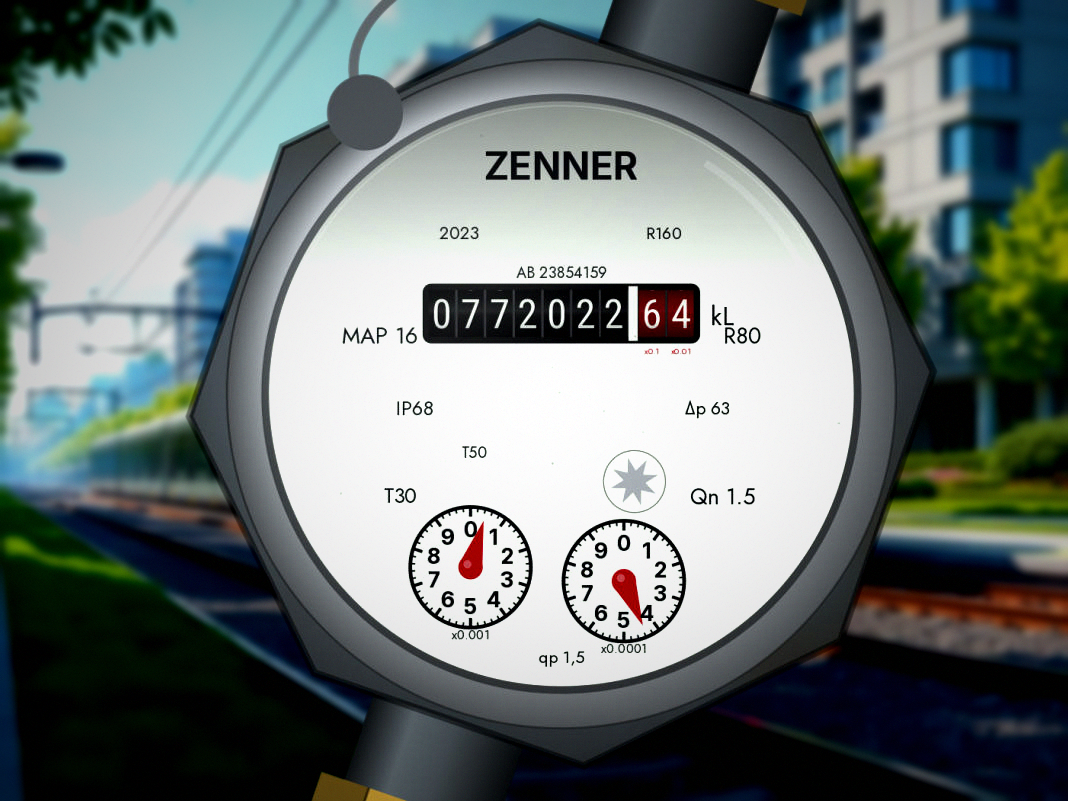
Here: 772022.6404 kL
